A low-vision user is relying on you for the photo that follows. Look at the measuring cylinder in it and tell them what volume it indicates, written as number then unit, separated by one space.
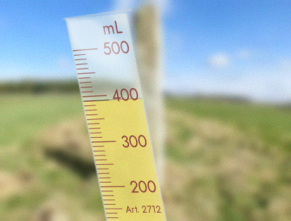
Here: 390 mL
